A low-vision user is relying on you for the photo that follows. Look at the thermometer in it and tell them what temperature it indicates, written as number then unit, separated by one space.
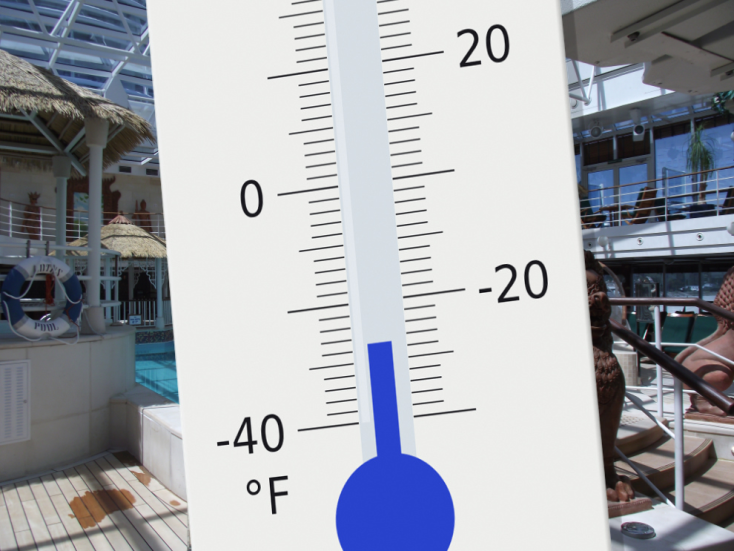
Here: -27 °F
